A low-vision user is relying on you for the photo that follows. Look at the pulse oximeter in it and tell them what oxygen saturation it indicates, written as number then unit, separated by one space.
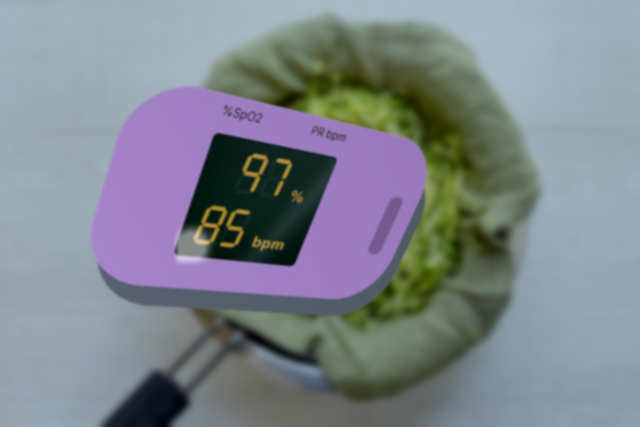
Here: 97 %
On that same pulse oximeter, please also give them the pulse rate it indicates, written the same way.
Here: 85 bpm
